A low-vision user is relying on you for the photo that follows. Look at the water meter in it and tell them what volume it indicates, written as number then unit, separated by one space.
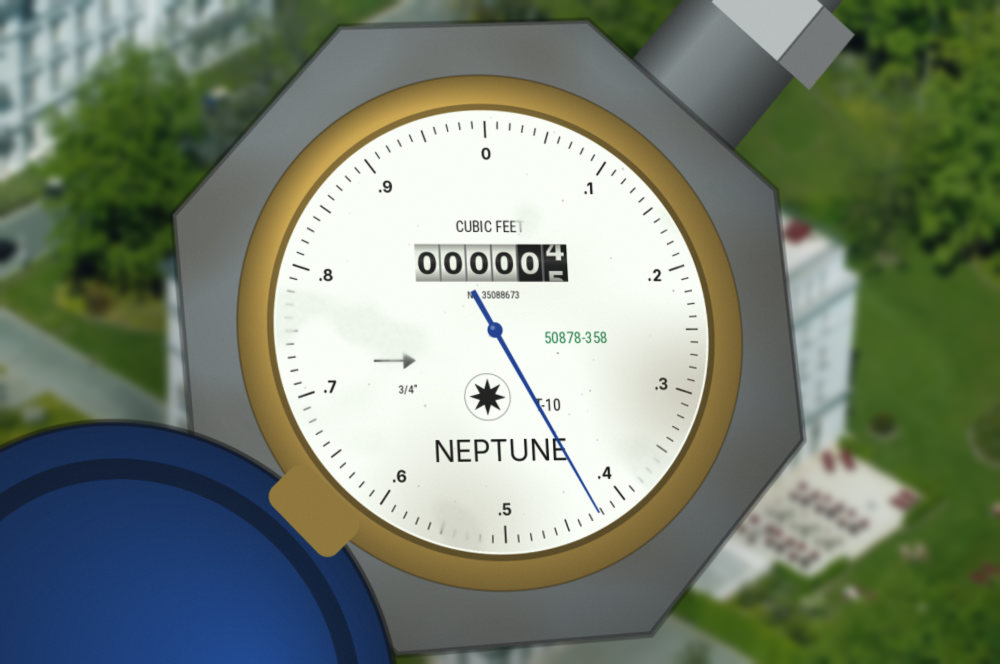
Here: 4.42 ft³
